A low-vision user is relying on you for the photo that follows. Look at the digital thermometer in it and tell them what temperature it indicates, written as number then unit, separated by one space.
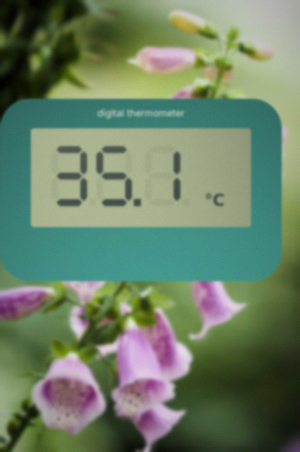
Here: 35.1 °C
